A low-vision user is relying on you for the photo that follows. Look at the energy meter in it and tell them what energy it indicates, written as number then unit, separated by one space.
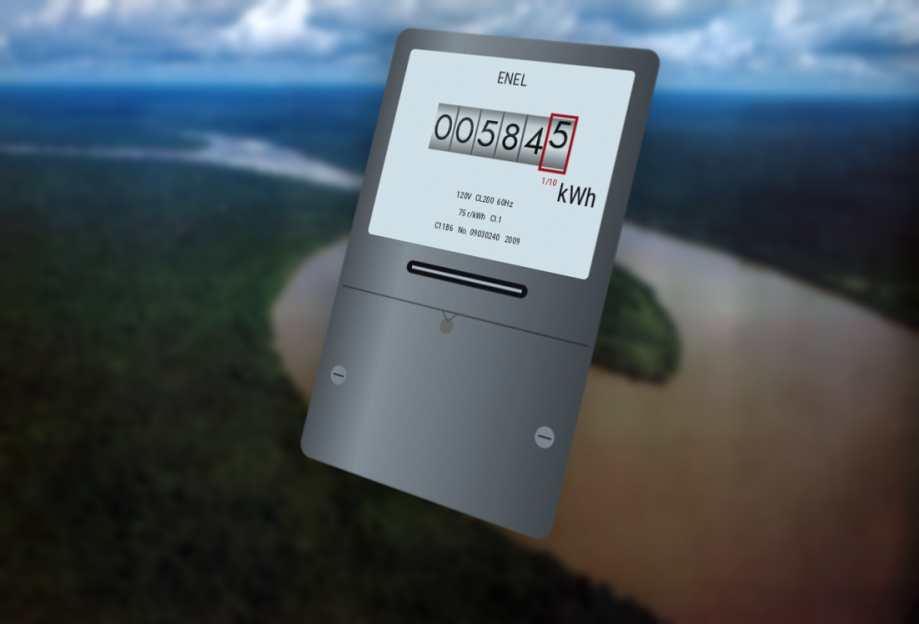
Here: 584.5 kWh
